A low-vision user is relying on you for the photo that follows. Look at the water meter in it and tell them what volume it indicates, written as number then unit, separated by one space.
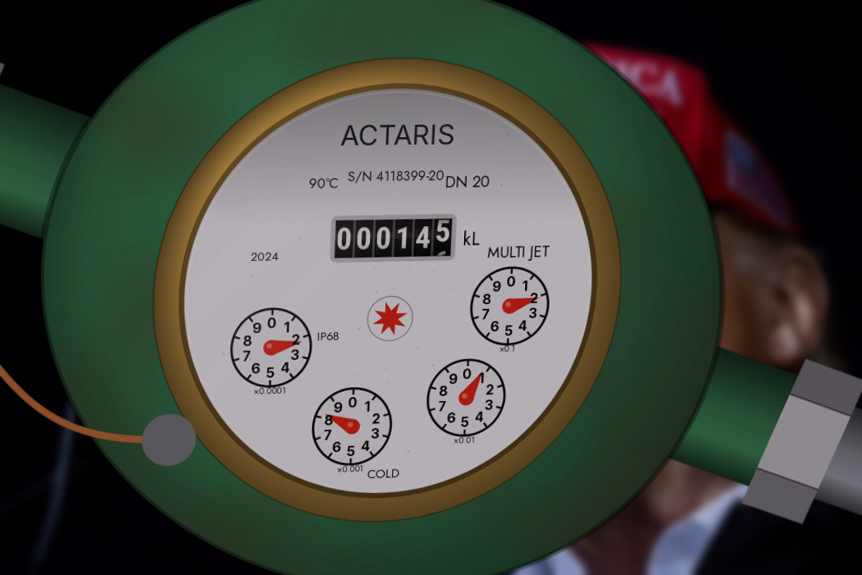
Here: 145.2082 kL
